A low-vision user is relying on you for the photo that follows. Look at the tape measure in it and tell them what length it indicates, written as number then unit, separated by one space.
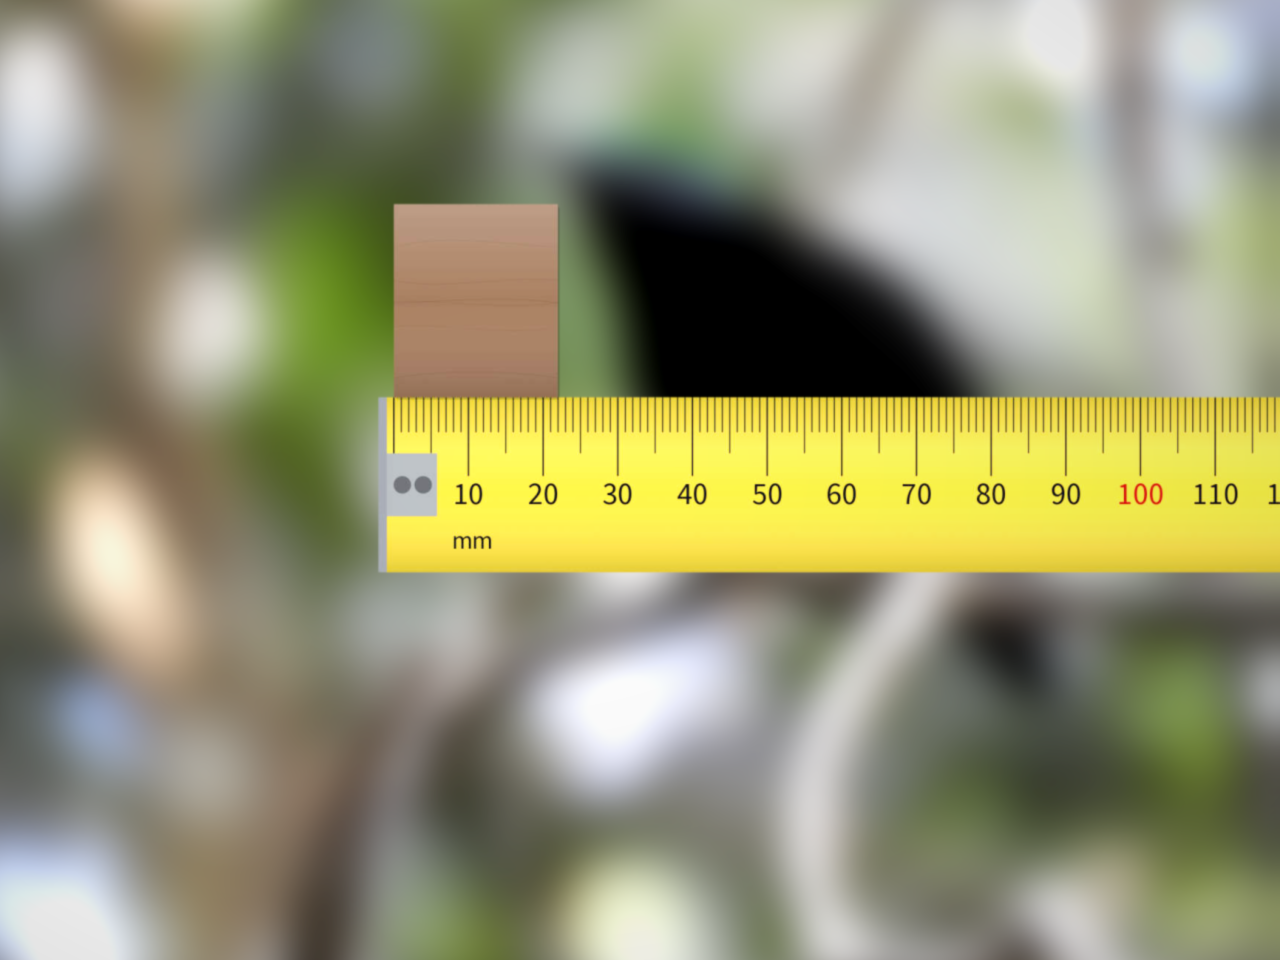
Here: 22 mm
